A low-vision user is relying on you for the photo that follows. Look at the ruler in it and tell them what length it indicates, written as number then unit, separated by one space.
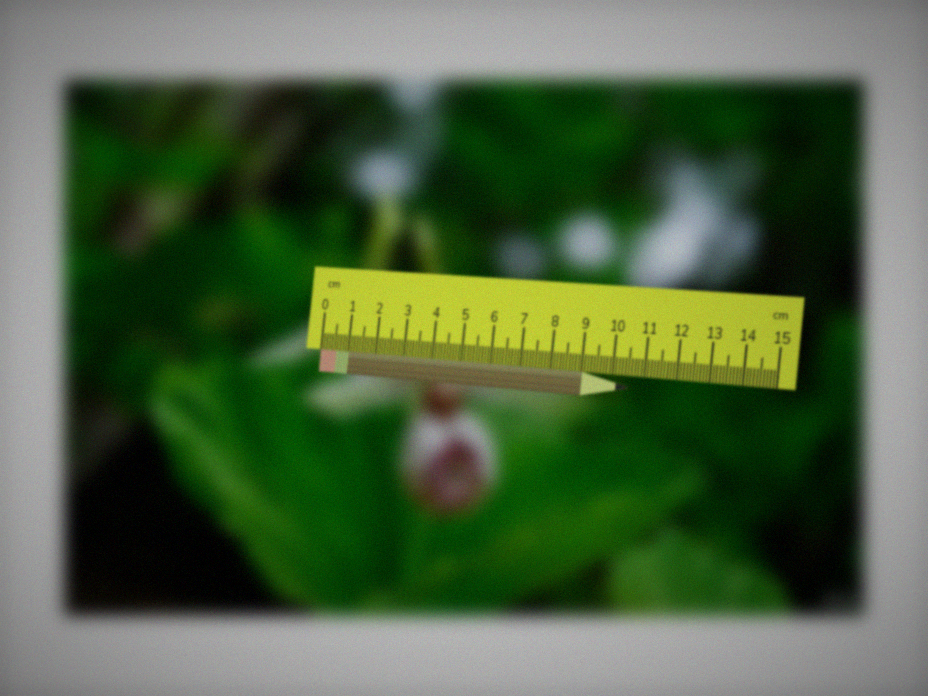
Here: 10.5 cm
